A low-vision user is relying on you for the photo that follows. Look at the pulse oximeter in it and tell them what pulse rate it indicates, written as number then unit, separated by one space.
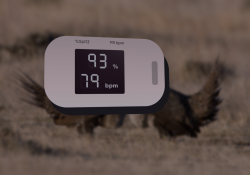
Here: 79 bpm
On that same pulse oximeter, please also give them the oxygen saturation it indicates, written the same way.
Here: 93 %
